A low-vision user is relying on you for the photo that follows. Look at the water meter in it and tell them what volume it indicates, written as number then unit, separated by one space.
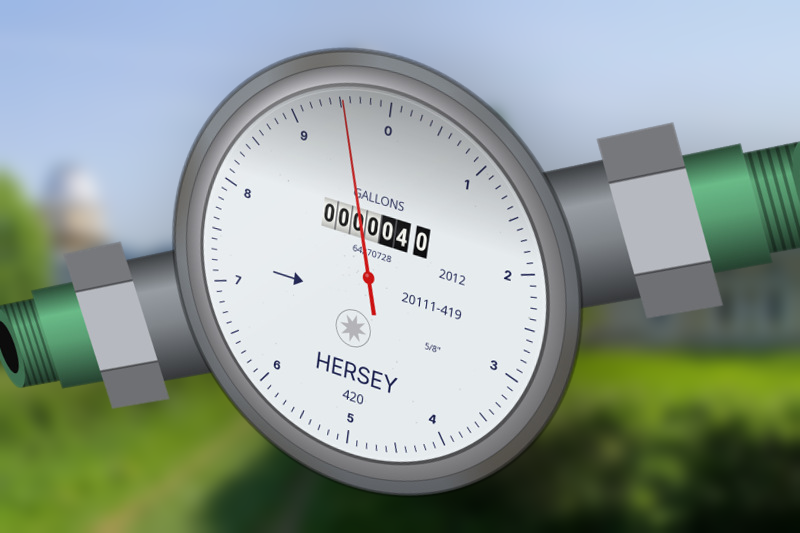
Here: 39.5 gal
